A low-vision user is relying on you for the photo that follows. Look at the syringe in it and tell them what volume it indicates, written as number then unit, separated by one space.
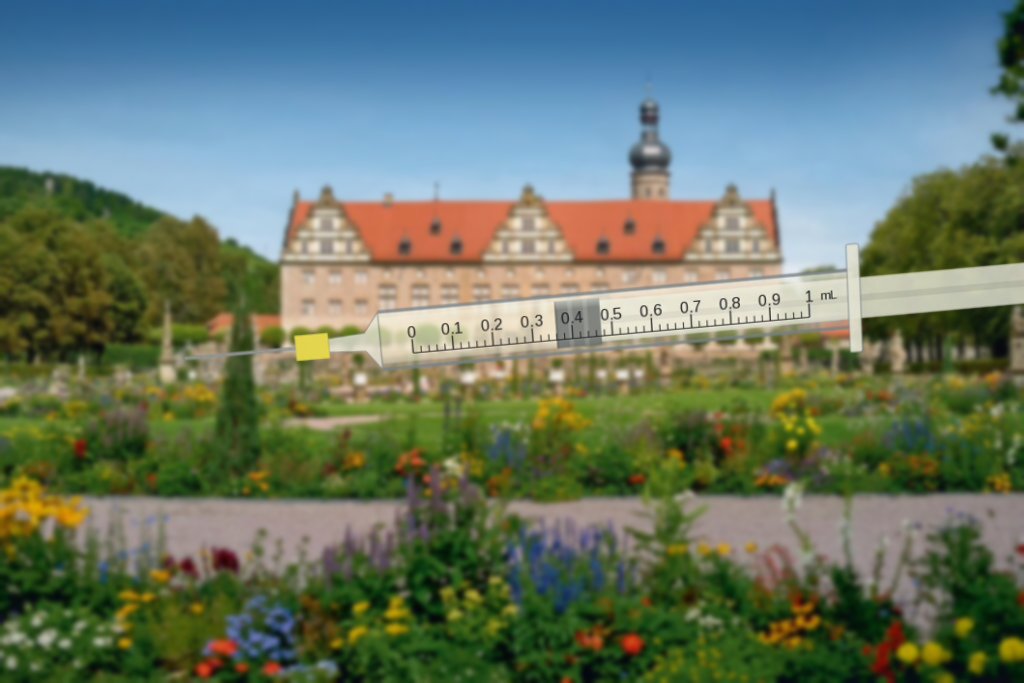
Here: 0.36 mL
